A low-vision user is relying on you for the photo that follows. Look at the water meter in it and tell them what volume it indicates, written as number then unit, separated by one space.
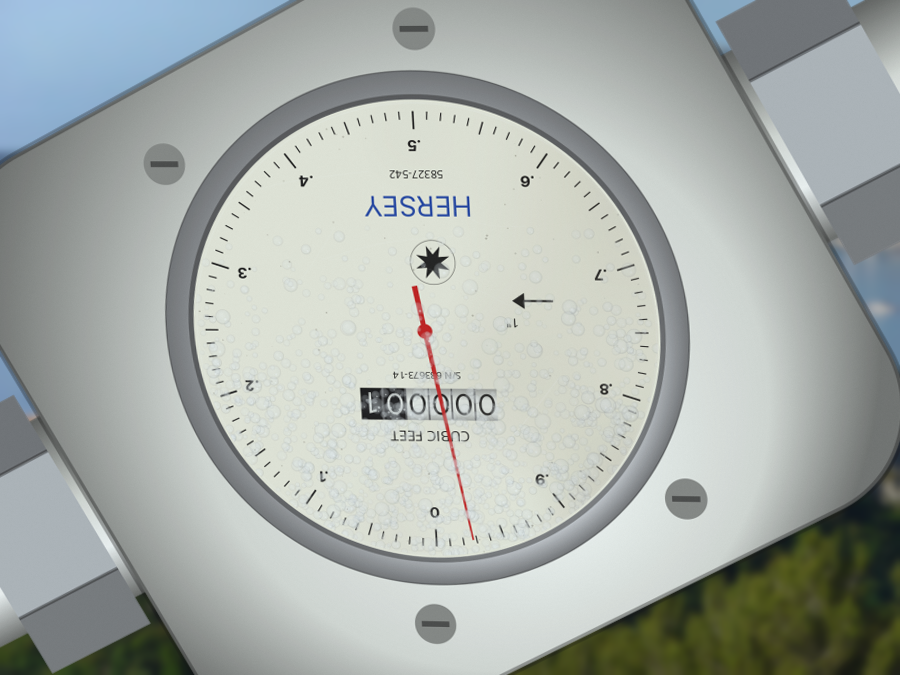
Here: 0.97 ft³
